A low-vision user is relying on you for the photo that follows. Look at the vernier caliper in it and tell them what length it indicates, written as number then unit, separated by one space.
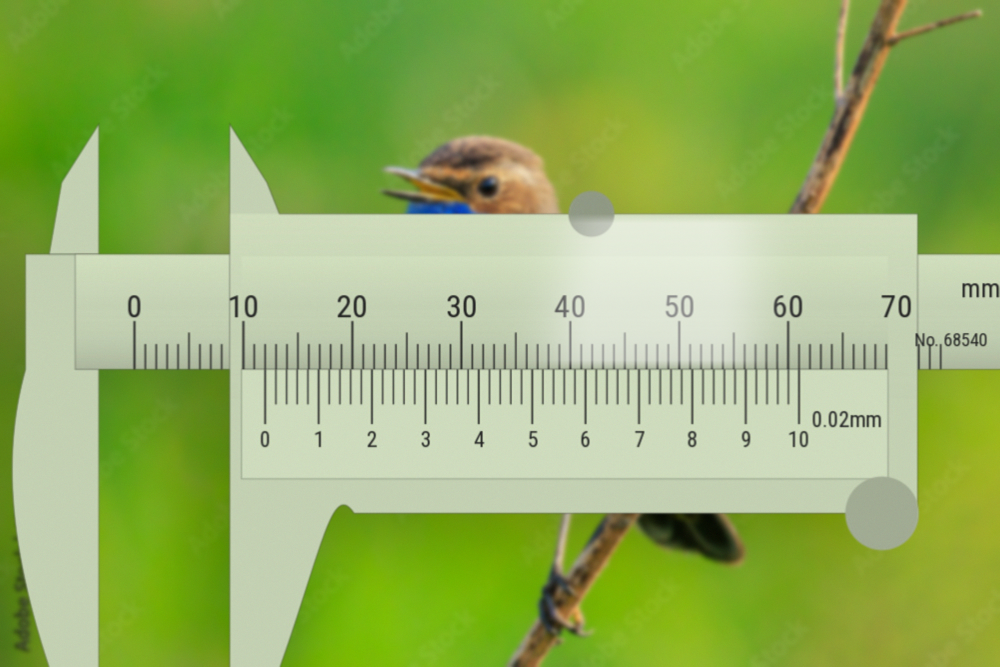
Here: 12.0 mm
